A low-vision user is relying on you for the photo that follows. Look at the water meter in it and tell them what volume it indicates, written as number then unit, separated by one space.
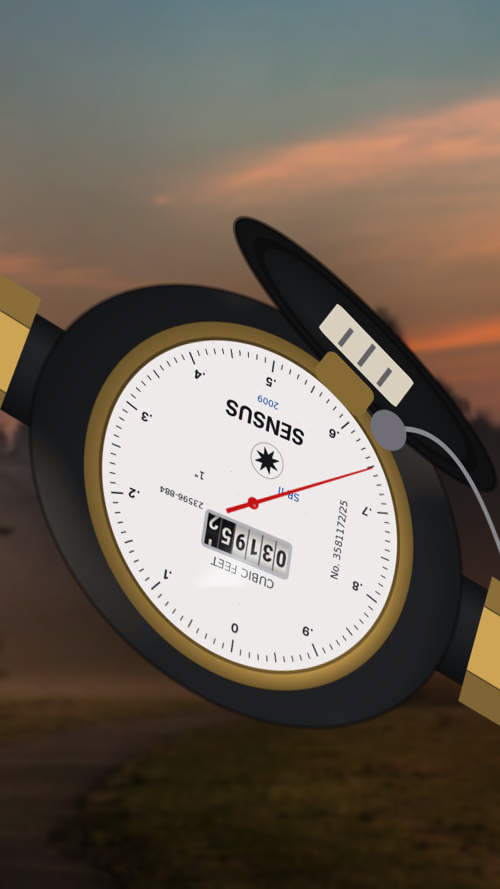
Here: 31951.65 ft³
